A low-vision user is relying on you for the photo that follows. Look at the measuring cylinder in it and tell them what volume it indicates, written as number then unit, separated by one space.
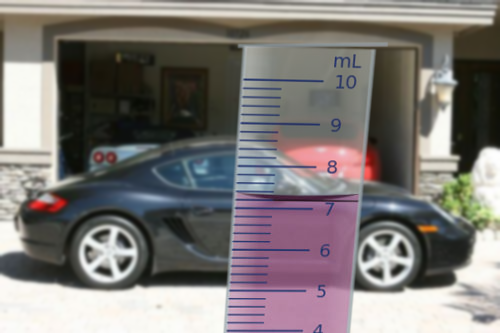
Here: 7.2 mL
